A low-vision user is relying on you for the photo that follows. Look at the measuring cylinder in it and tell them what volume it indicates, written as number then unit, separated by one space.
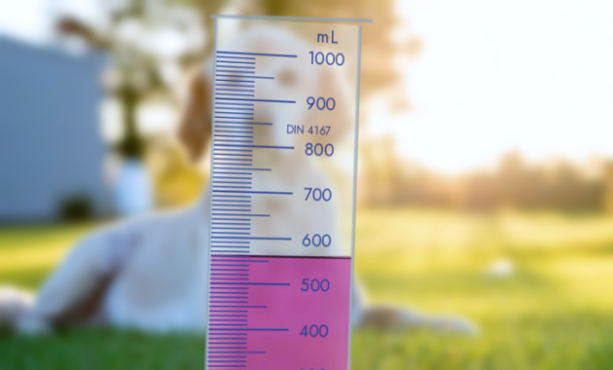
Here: 560 mL
